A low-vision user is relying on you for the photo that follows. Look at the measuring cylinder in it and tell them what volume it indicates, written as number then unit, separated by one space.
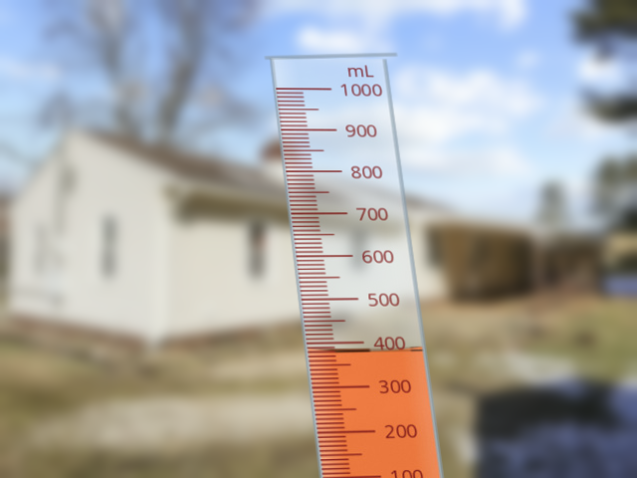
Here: 380 mL
